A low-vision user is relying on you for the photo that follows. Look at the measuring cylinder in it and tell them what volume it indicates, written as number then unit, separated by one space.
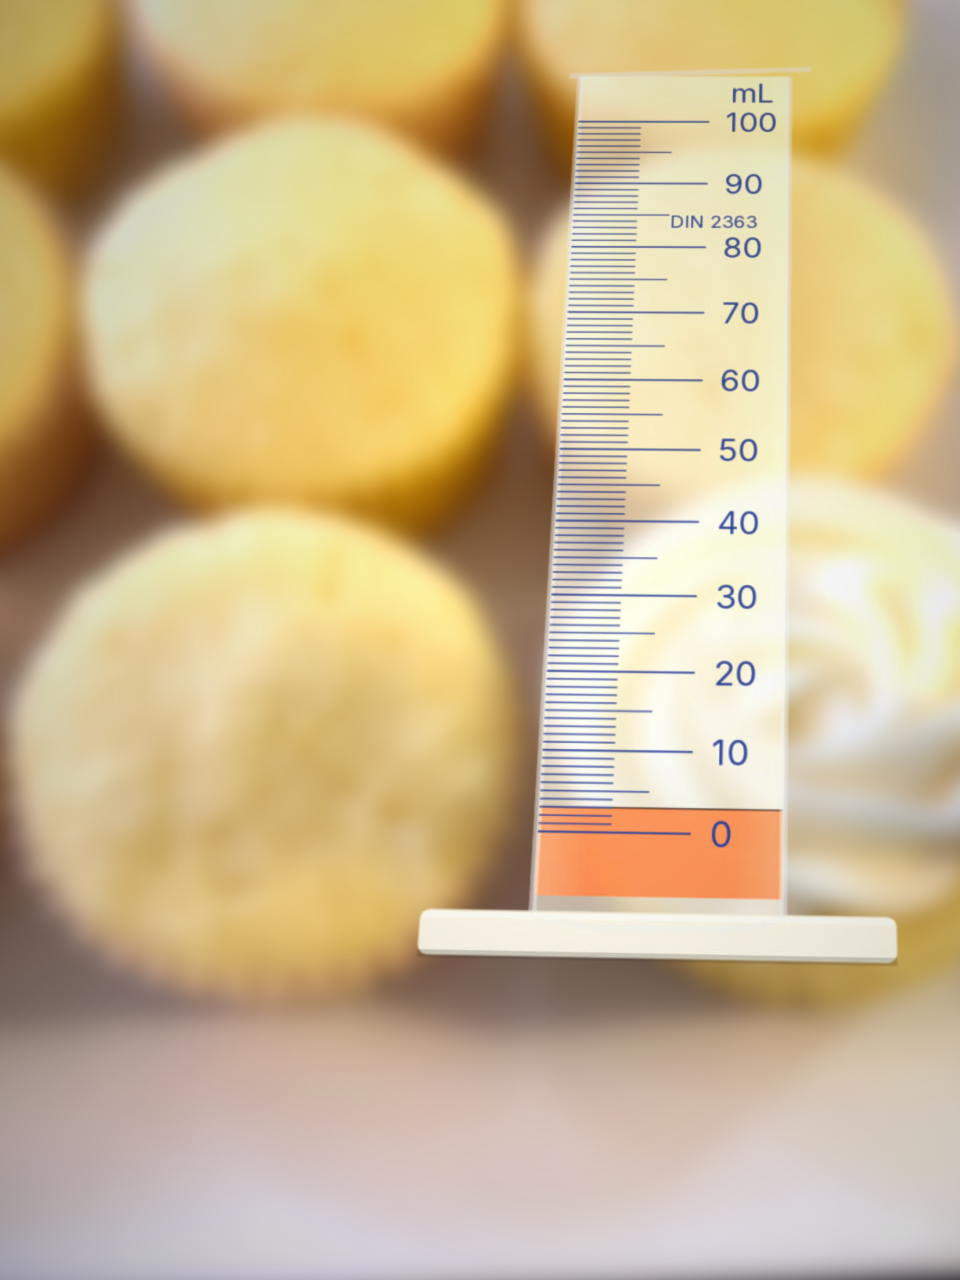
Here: 3 mL
